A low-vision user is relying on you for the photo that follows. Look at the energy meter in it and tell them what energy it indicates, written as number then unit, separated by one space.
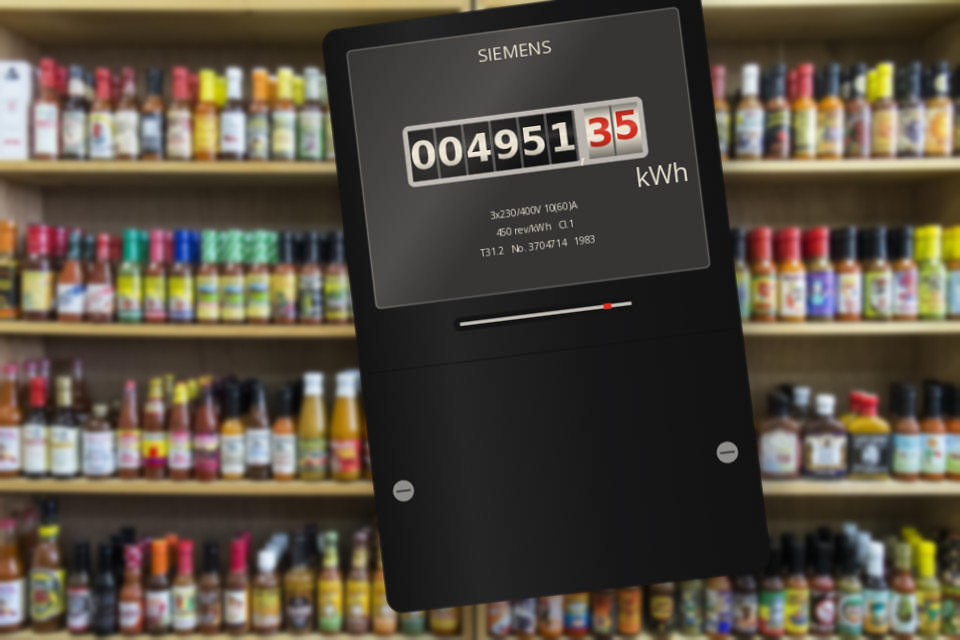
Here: 4951.35 kWh
